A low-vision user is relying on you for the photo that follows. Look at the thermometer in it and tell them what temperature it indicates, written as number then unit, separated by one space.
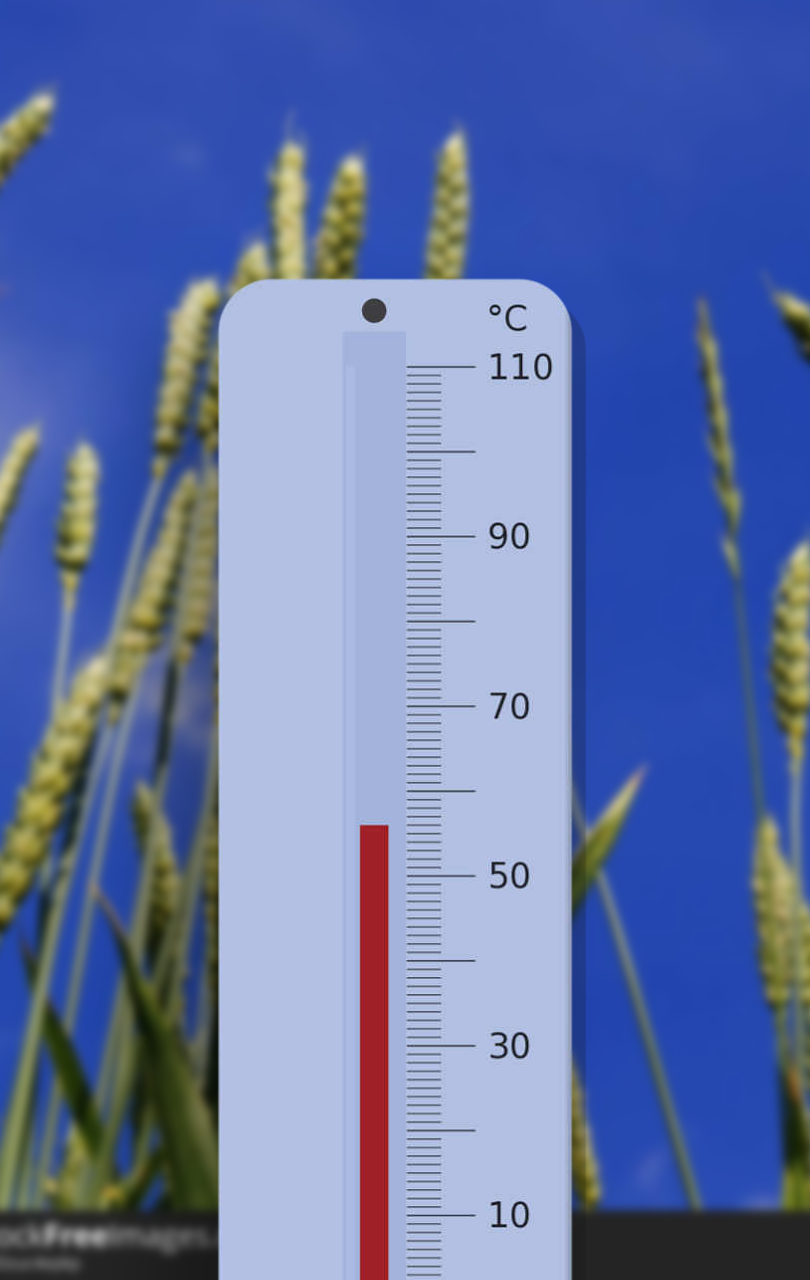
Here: 56 °C
